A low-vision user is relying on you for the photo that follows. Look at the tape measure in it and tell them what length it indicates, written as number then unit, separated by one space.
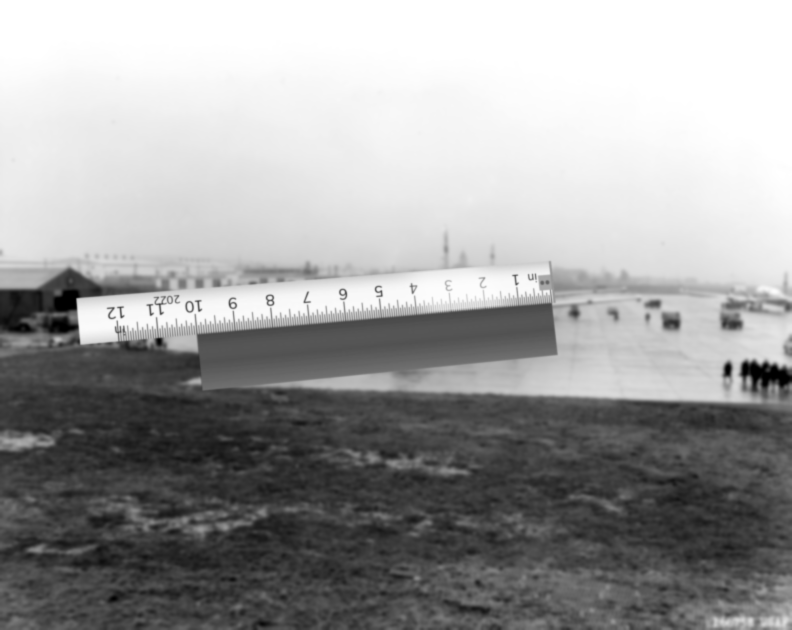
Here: 10 in
